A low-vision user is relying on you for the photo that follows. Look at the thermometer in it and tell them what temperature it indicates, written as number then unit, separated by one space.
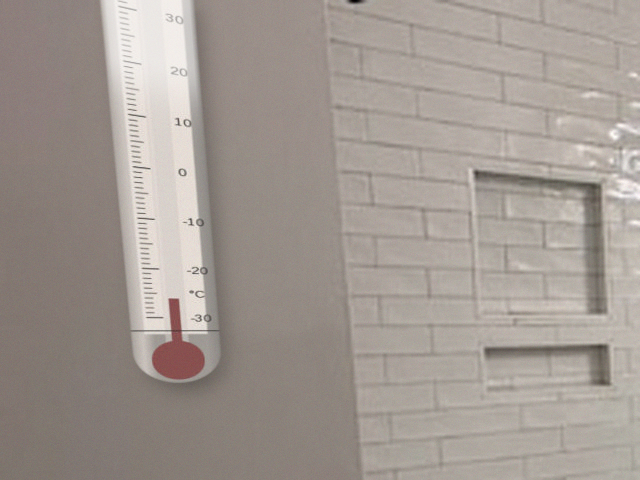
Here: -26 °C
